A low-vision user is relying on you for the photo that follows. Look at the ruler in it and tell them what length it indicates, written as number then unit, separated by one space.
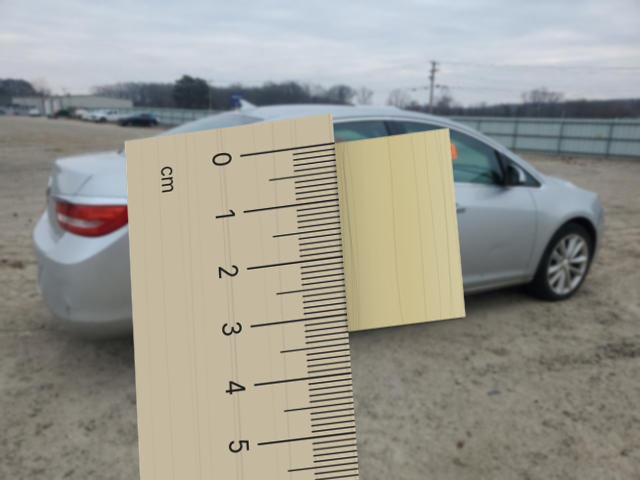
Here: 3.3 cm
